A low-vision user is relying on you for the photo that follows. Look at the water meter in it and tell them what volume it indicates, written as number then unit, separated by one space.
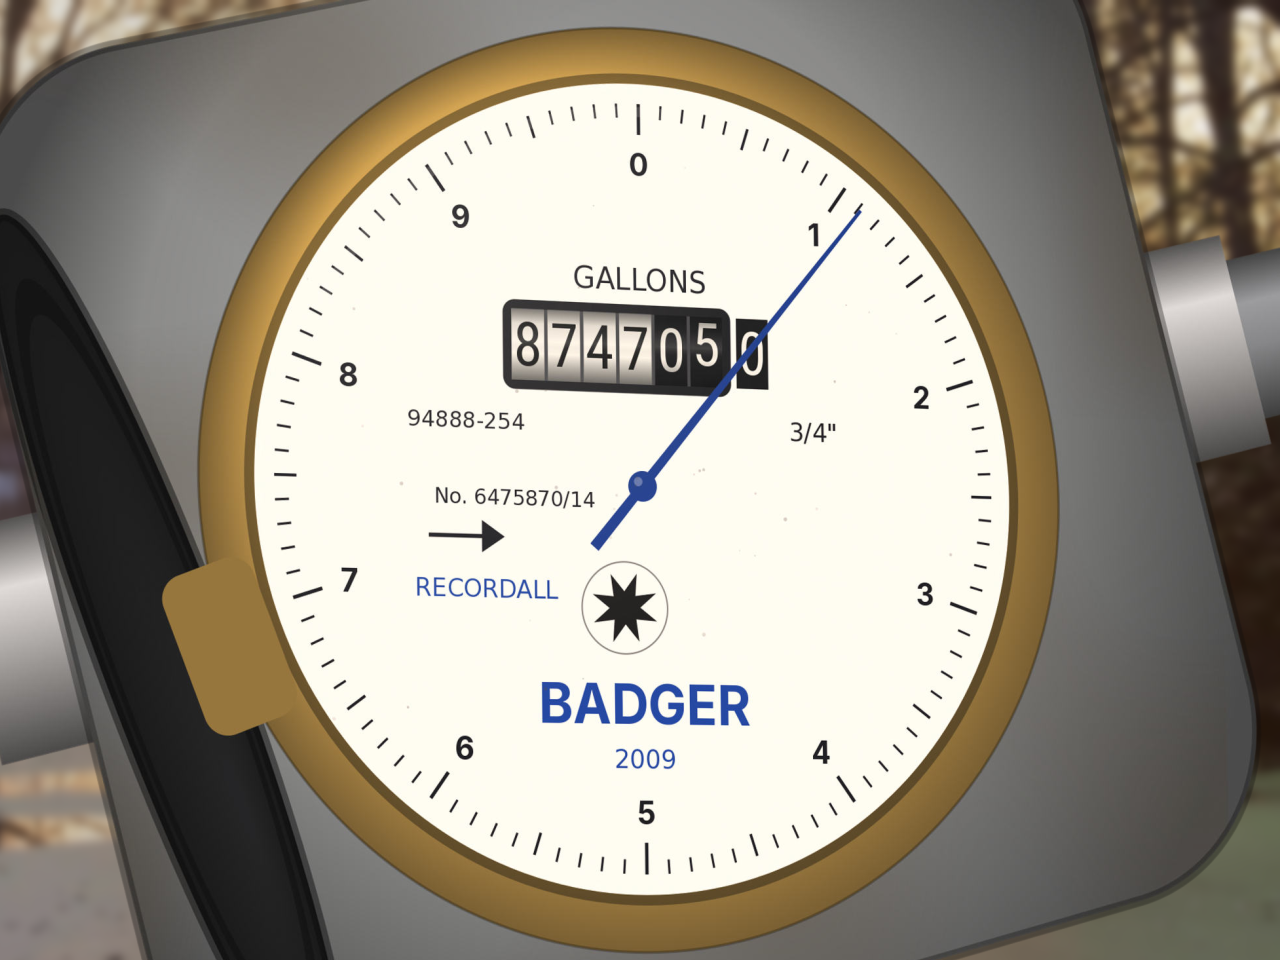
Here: 8747051.1 gal
